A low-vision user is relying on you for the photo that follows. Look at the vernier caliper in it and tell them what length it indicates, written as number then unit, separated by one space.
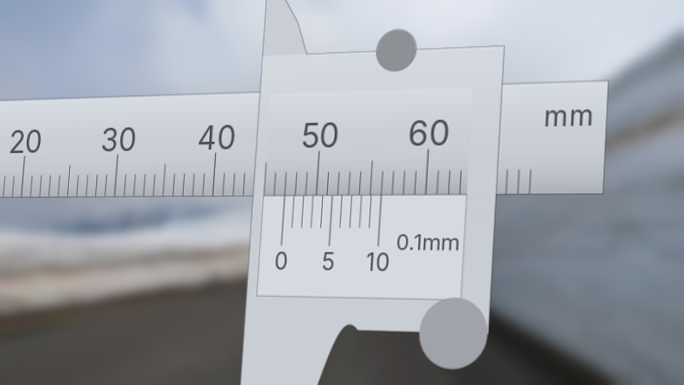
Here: 47.0 mm
